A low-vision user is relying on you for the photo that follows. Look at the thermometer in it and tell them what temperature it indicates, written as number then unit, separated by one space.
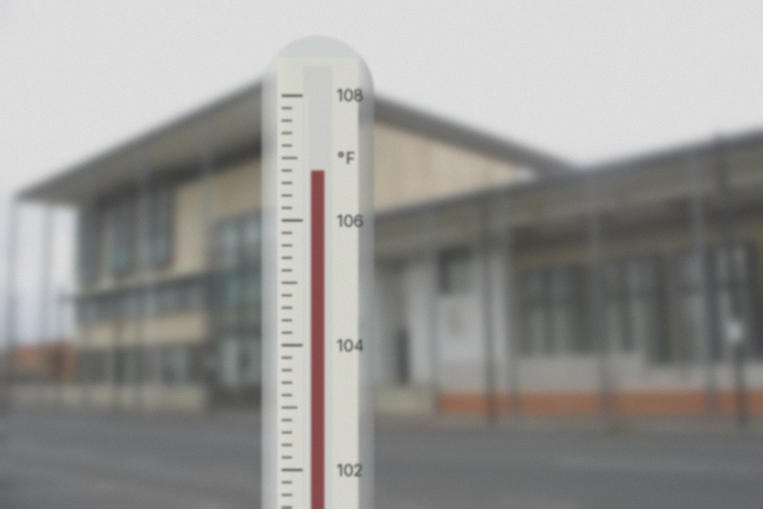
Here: 106.8 °F
